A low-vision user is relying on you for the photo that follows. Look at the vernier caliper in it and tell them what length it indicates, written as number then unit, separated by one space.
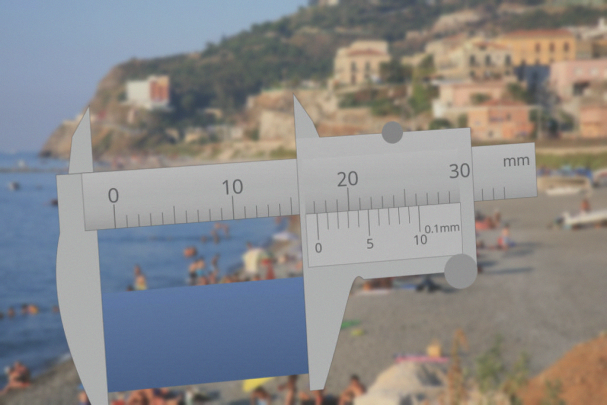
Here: 17.2 mm
